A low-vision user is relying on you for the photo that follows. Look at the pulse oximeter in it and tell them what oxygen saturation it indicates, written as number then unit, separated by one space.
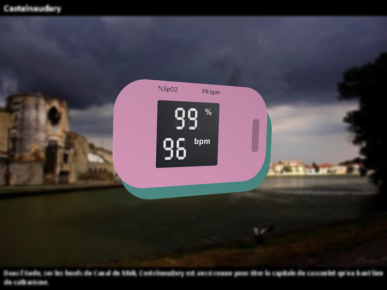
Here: 99 %
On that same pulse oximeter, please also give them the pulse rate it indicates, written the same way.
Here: 96 bpm
